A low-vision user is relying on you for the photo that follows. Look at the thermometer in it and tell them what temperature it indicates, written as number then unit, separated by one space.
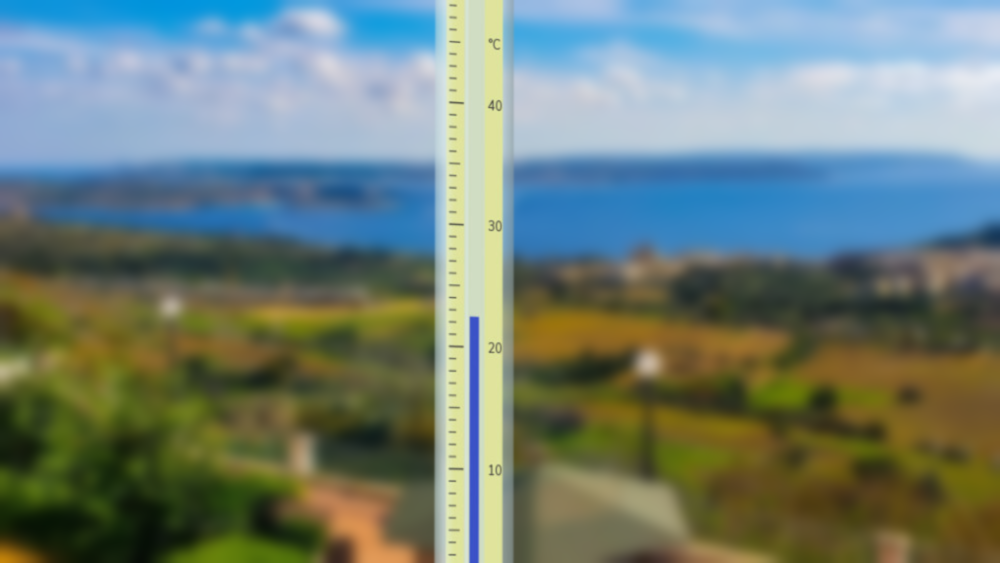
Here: 22.5 °C
